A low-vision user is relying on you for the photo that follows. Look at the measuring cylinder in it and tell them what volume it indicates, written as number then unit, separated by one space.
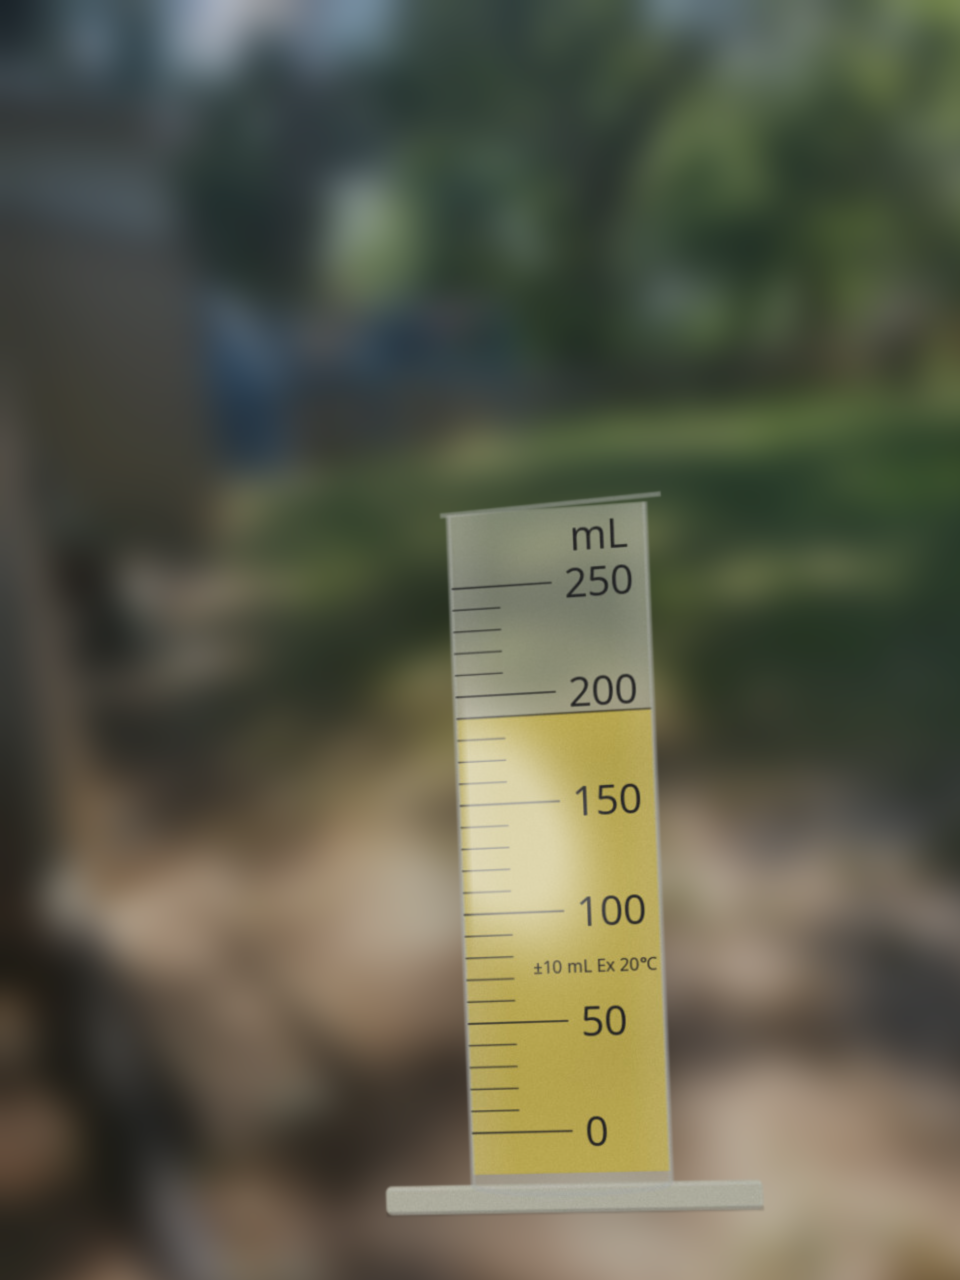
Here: 190 mL
